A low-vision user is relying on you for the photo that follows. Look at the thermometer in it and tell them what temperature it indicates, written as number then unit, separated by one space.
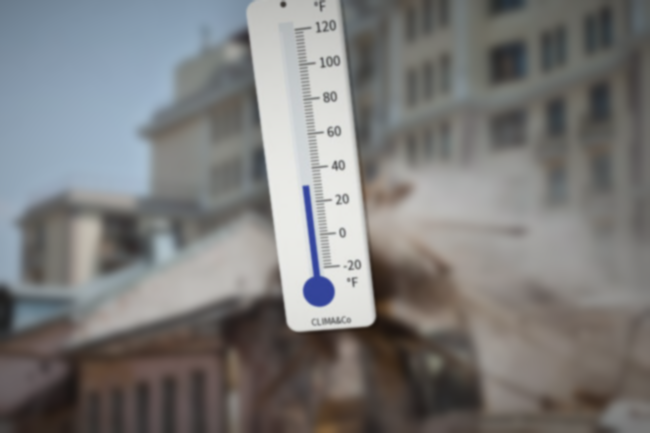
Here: 30 °F
